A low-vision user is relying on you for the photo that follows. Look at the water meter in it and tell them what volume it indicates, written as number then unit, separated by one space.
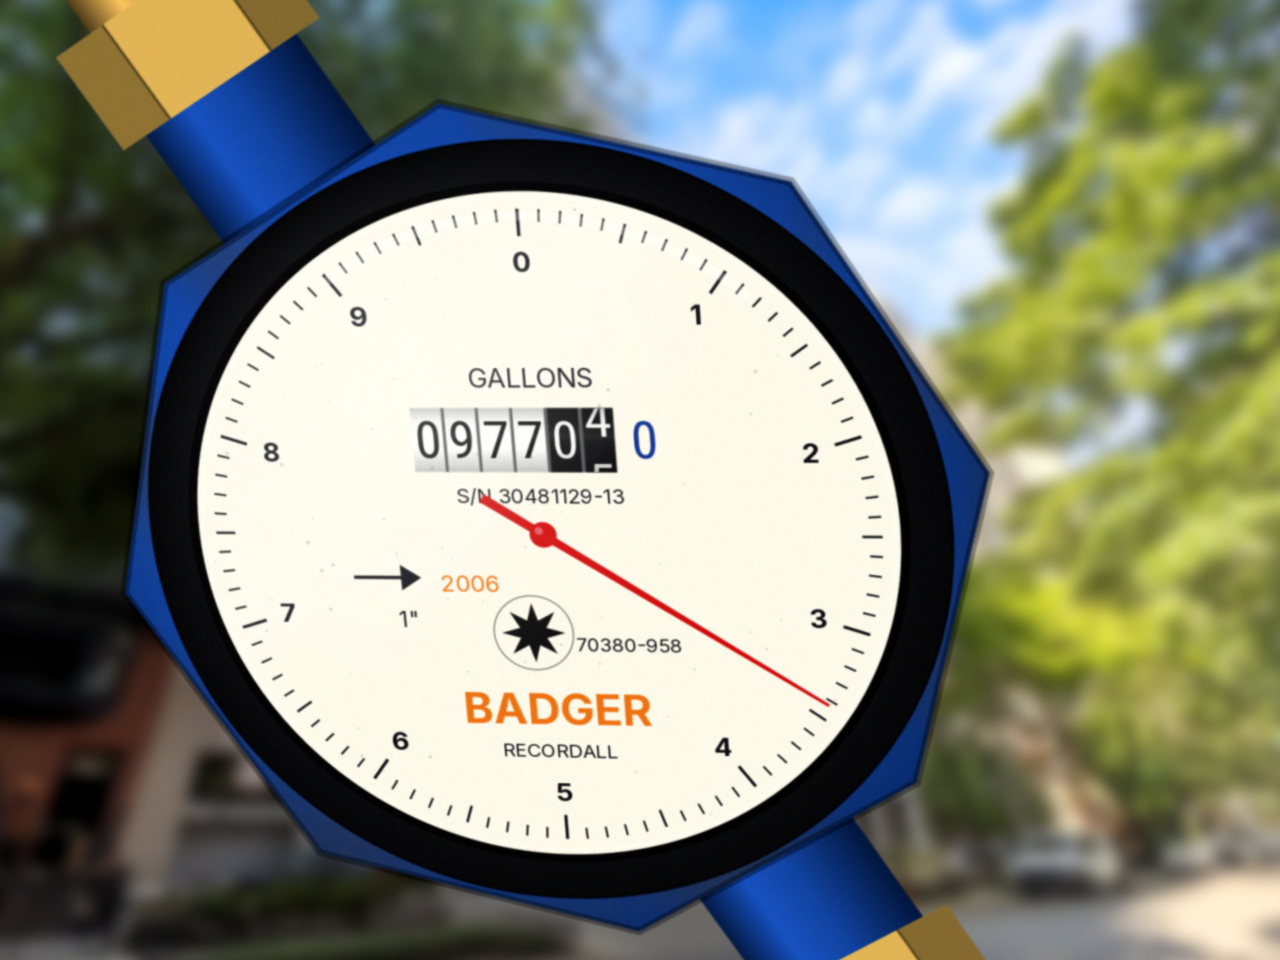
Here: 977043.4 gal
